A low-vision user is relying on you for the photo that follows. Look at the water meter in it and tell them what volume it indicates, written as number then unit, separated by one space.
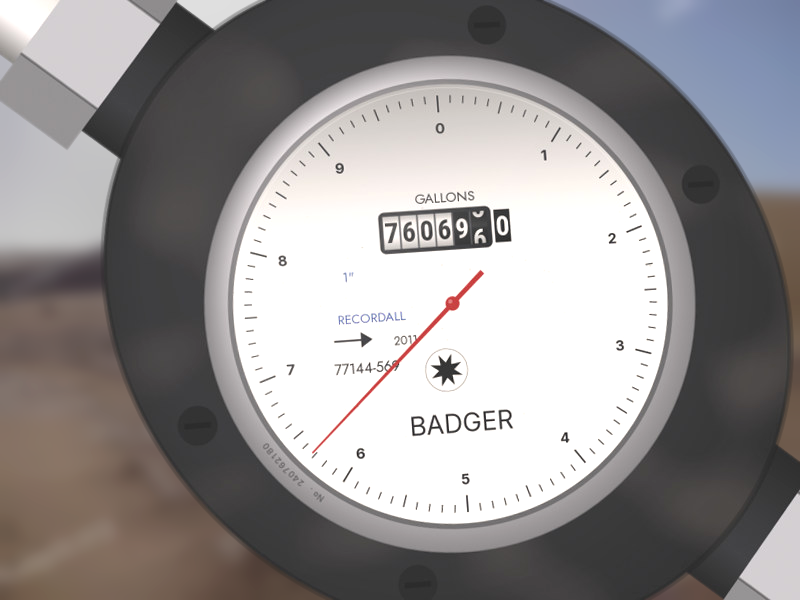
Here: 7606956.3 gal
